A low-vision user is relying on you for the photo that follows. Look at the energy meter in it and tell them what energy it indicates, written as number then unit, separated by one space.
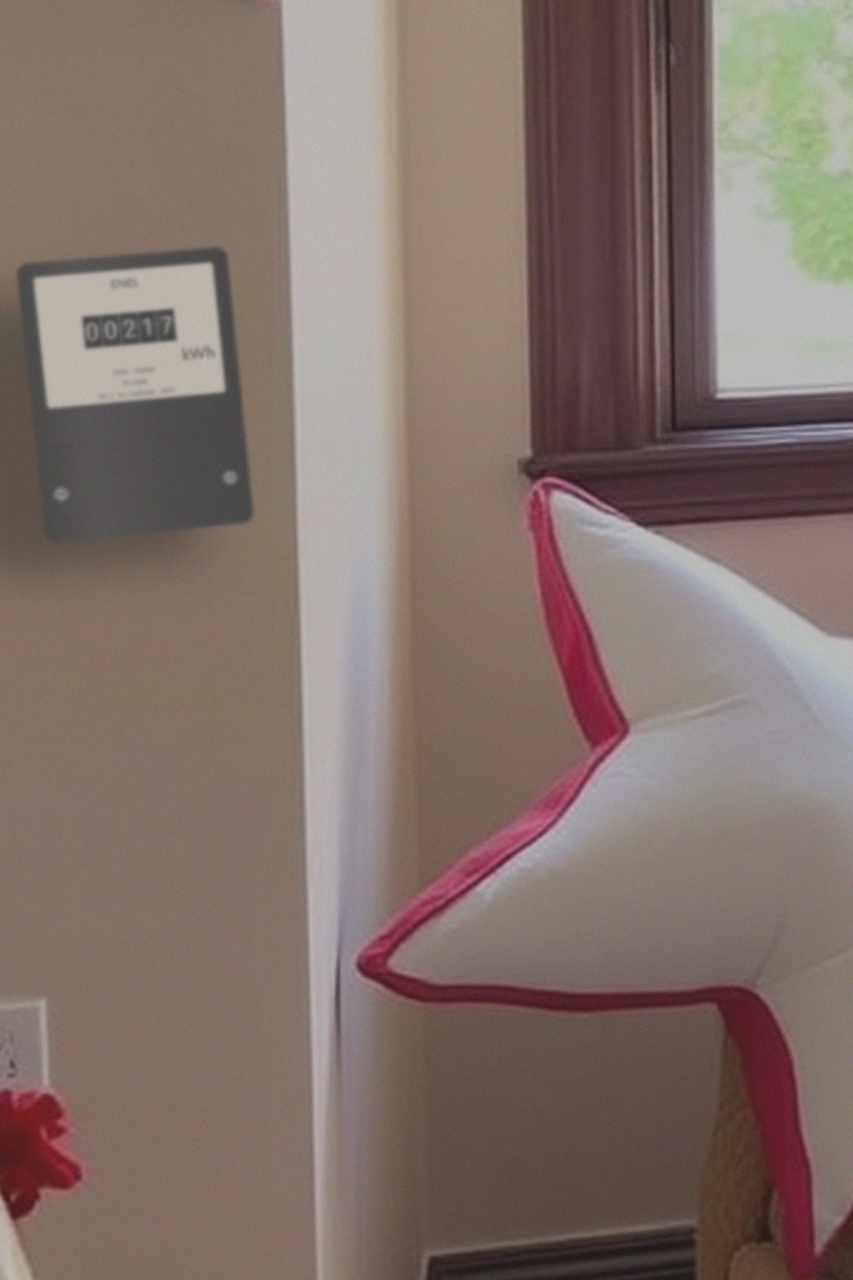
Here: 217 kWh
